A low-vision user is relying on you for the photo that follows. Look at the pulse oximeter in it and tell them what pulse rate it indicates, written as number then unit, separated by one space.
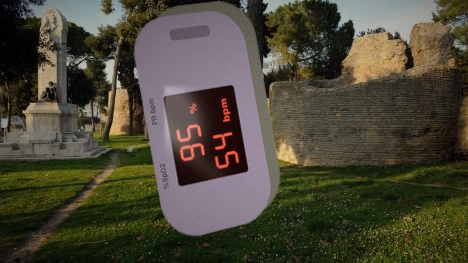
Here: 54 bpm
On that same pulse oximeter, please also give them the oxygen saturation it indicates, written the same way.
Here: 95 %
